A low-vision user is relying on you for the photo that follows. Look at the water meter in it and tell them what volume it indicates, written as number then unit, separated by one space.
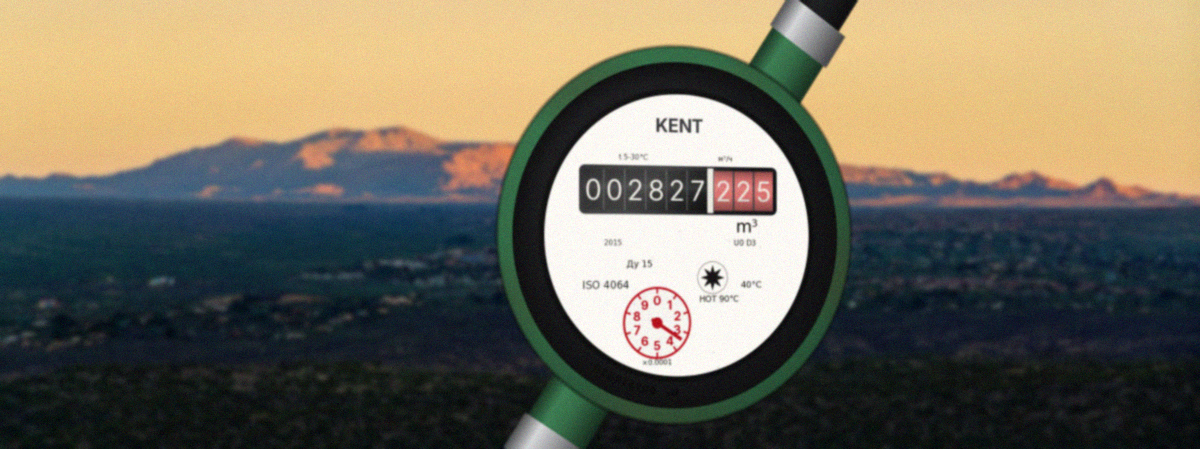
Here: 2827.2253 m³
